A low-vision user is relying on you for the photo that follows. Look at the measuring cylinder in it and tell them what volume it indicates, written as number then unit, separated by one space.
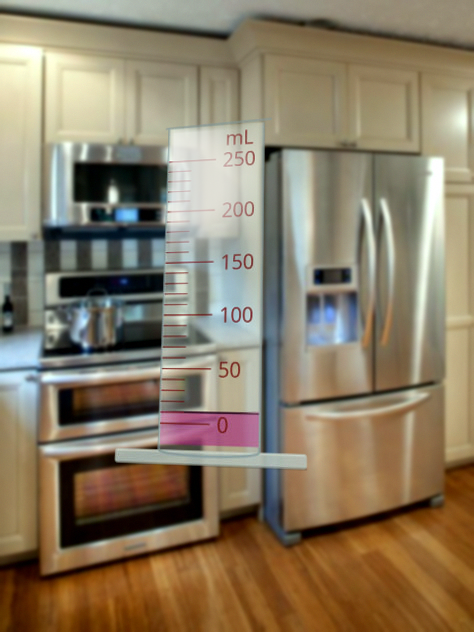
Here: 10 mL
